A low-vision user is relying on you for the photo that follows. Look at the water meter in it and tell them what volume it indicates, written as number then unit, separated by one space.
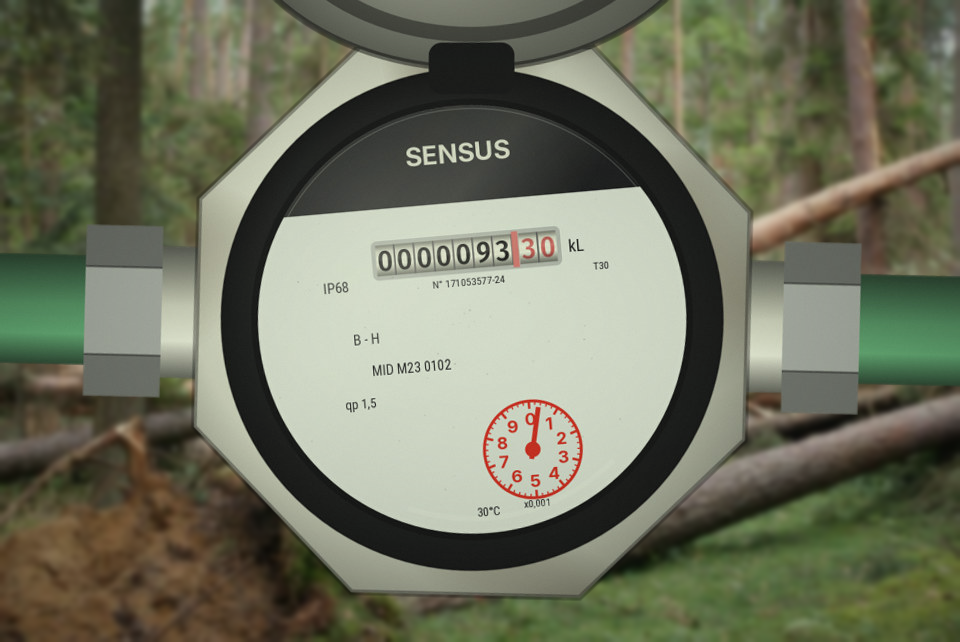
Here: 93.300 kL
